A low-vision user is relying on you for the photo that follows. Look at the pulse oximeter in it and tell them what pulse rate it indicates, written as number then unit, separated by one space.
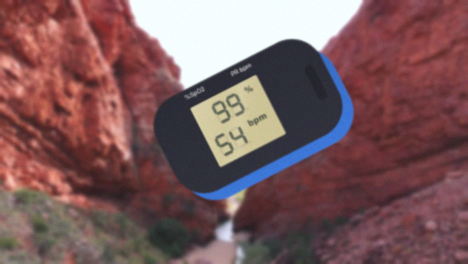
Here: 54 bpm
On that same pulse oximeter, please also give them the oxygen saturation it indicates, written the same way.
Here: 99 %
